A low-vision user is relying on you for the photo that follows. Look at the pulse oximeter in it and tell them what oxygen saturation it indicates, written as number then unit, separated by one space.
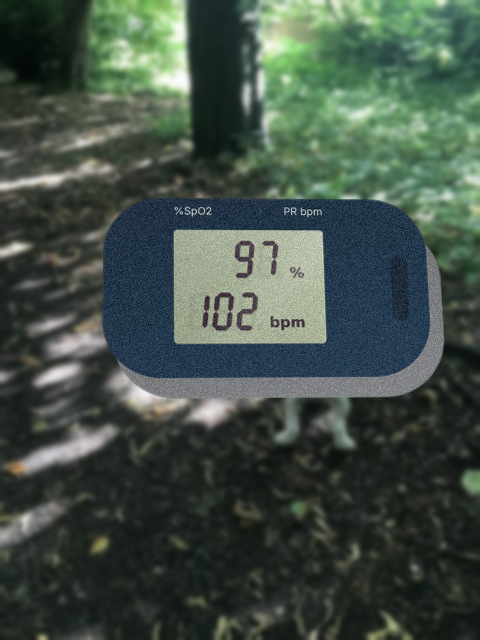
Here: 97 %
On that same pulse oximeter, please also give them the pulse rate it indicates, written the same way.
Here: 102 bpm
